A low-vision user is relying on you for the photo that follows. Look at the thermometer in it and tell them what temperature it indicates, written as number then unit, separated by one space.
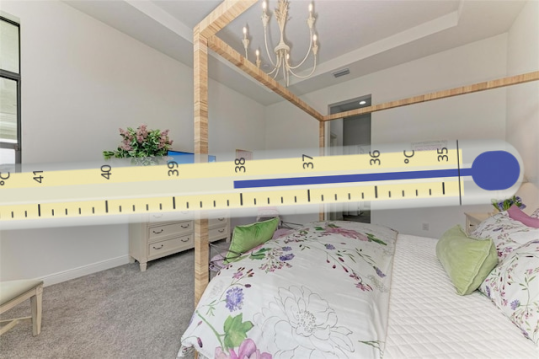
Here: 38.1 °C
